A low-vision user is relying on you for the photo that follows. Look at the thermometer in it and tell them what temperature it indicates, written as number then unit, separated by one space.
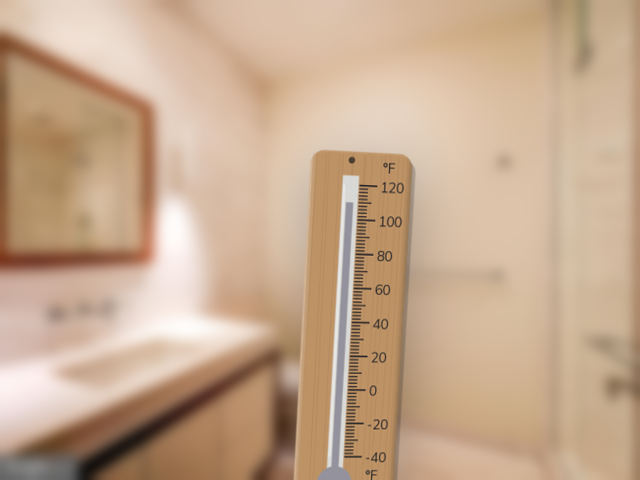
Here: 110 °F
